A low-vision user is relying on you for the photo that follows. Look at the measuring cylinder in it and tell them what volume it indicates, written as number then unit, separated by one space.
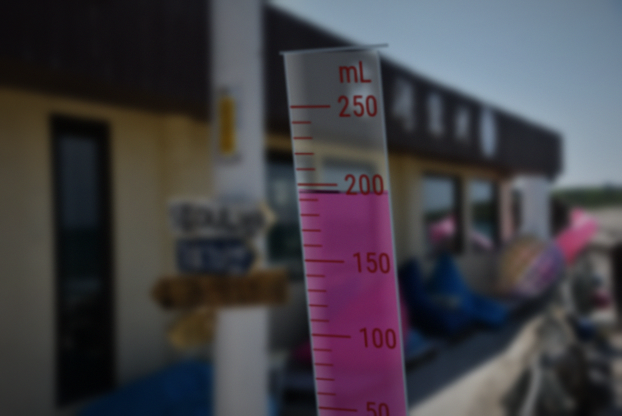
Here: 195 mL
